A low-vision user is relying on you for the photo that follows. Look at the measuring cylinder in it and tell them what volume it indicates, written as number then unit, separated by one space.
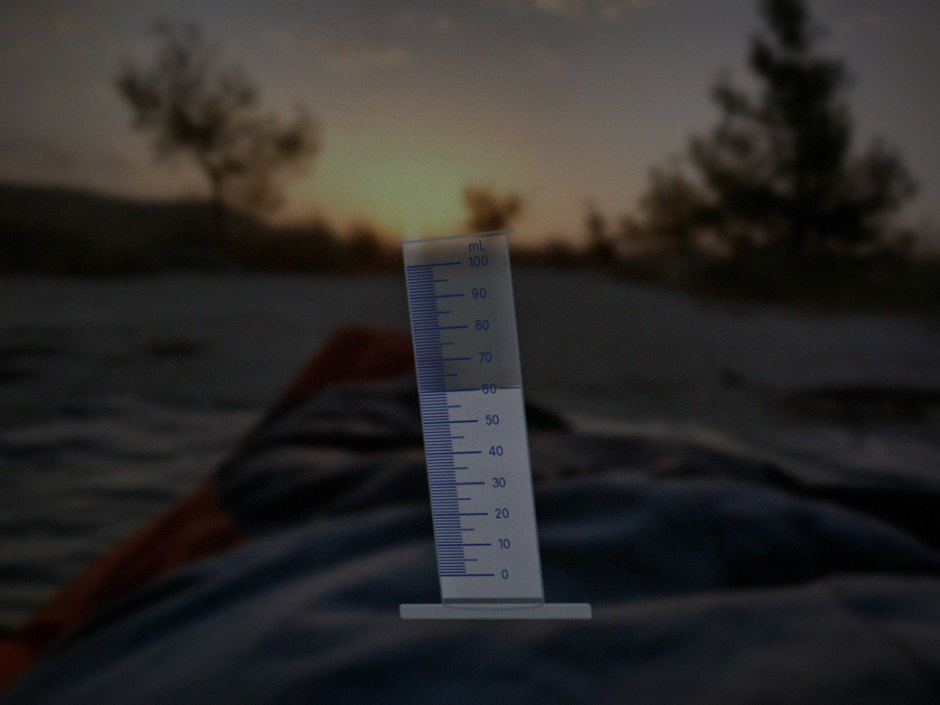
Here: 60 mL
